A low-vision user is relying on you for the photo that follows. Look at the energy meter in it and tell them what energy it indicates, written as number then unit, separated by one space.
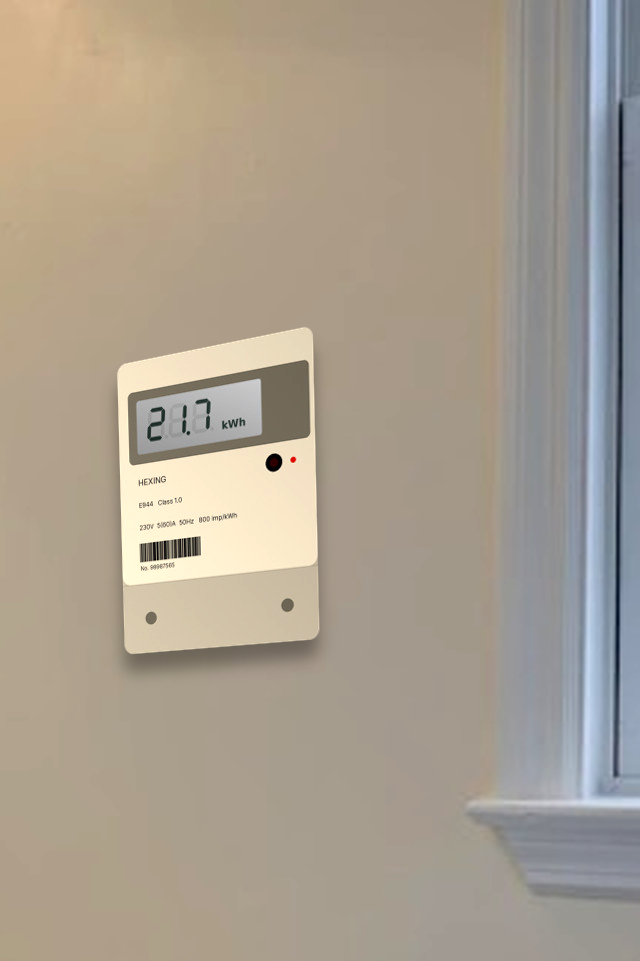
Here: 21.7 kWh
